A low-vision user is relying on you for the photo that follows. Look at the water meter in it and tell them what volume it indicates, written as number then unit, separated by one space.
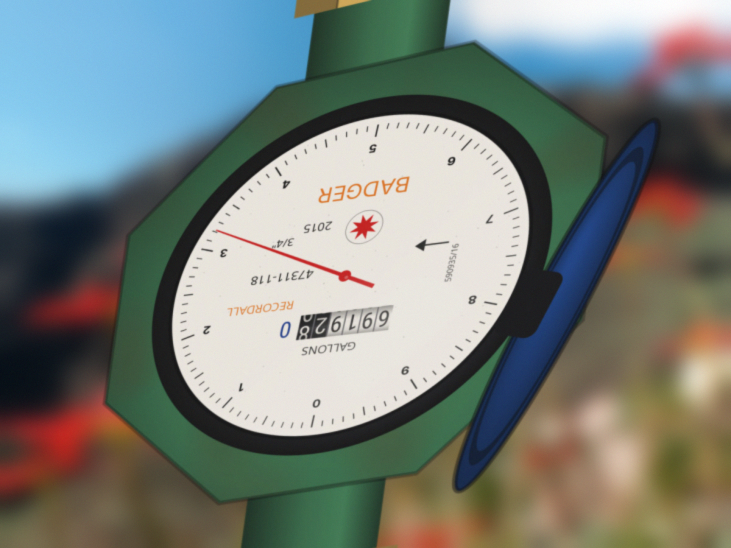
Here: 6919283.2 gal
